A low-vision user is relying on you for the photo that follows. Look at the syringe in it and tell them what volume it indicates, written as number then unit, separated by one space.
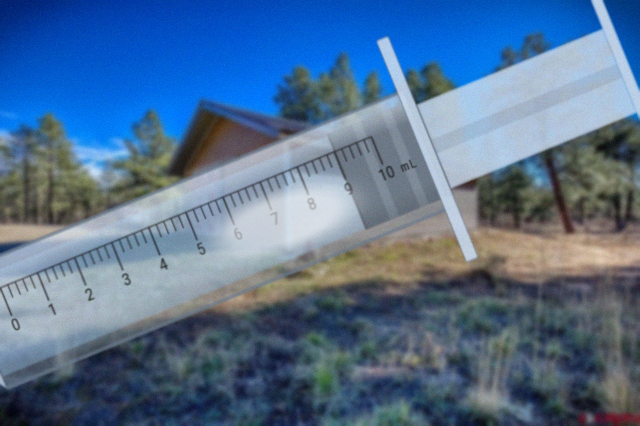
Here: 9 mL
